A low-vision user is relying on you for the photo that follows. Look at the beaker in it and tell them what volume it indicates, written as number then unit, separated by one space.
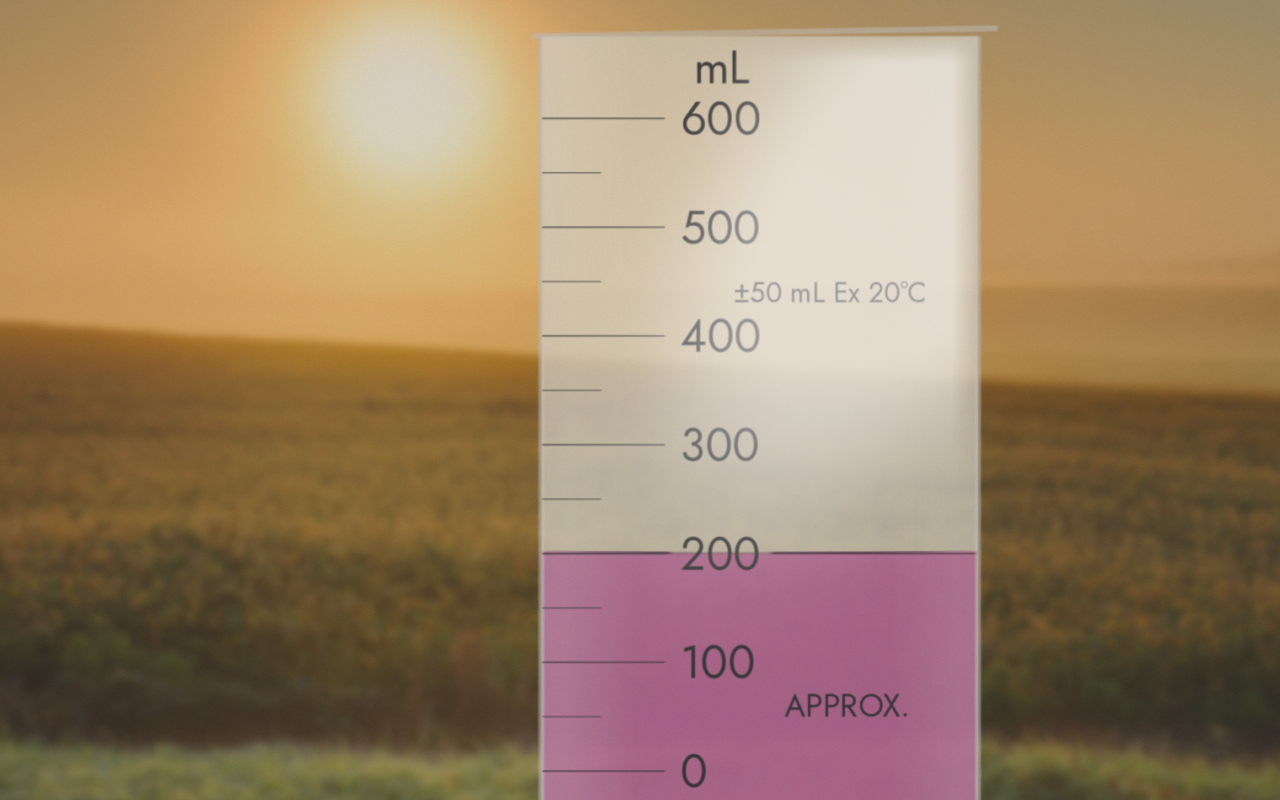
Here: 200 mL
